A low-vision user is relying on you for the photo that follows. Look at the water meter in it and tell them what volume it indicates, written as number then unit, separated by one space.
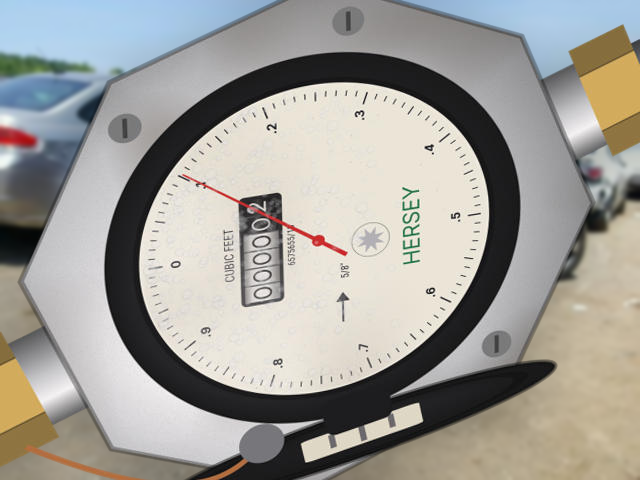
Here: 2.10 ft³
